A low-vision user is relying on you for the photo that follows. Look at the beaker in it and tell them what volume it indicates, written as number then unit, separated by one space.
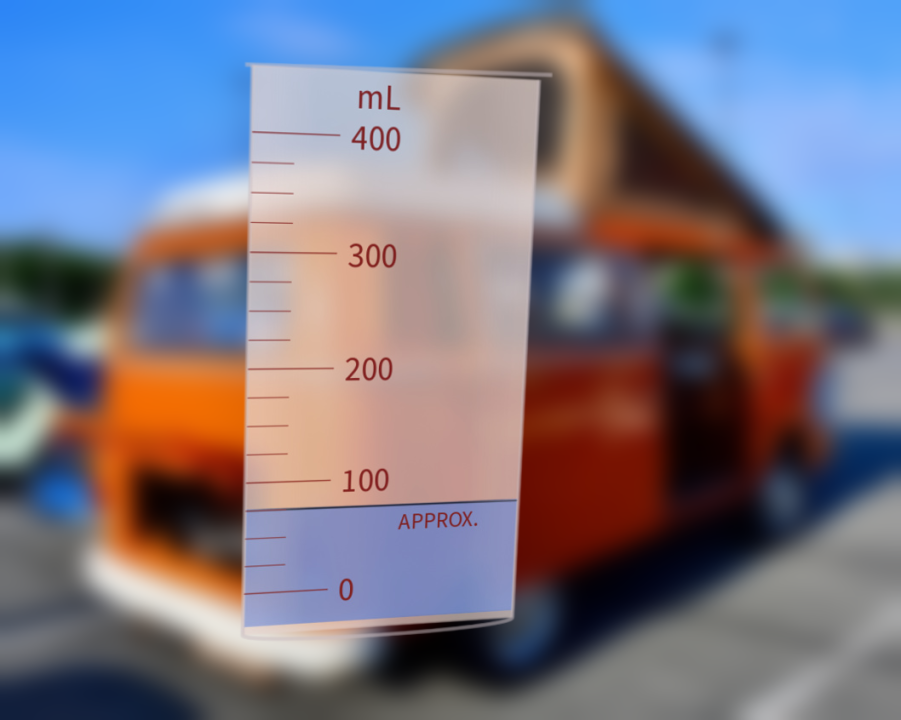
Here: 75 mL
